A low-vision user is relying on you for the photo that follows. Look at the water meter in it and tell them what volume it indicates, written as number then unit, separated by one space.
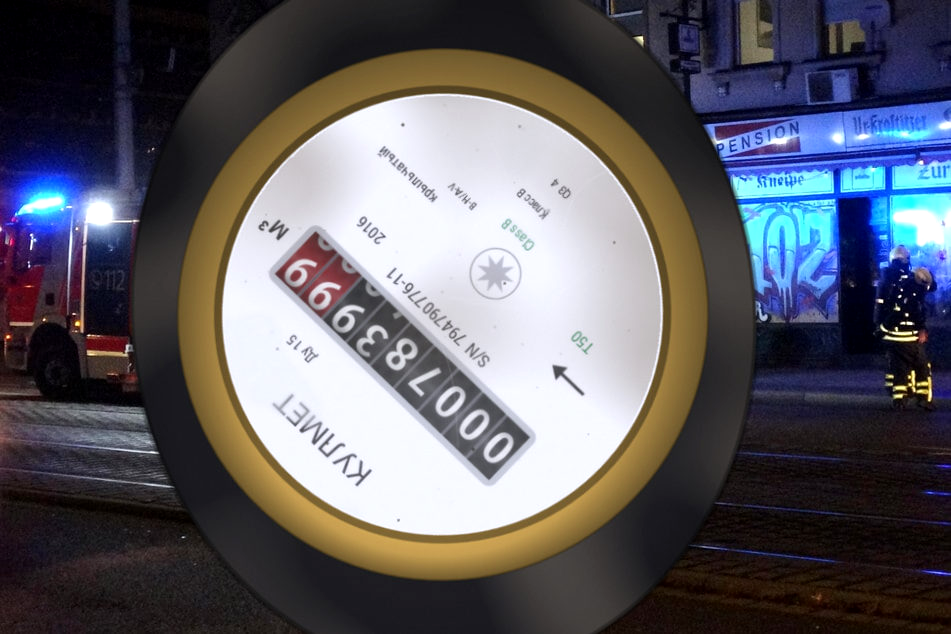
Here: 7839.99 m³
